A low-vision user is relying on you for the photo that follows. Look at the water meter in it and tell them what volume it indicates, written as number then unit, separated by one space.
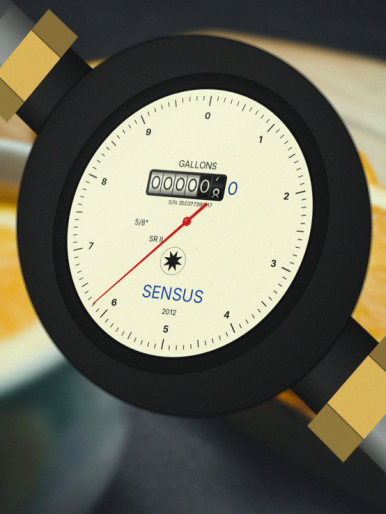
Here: 76.2 gal
